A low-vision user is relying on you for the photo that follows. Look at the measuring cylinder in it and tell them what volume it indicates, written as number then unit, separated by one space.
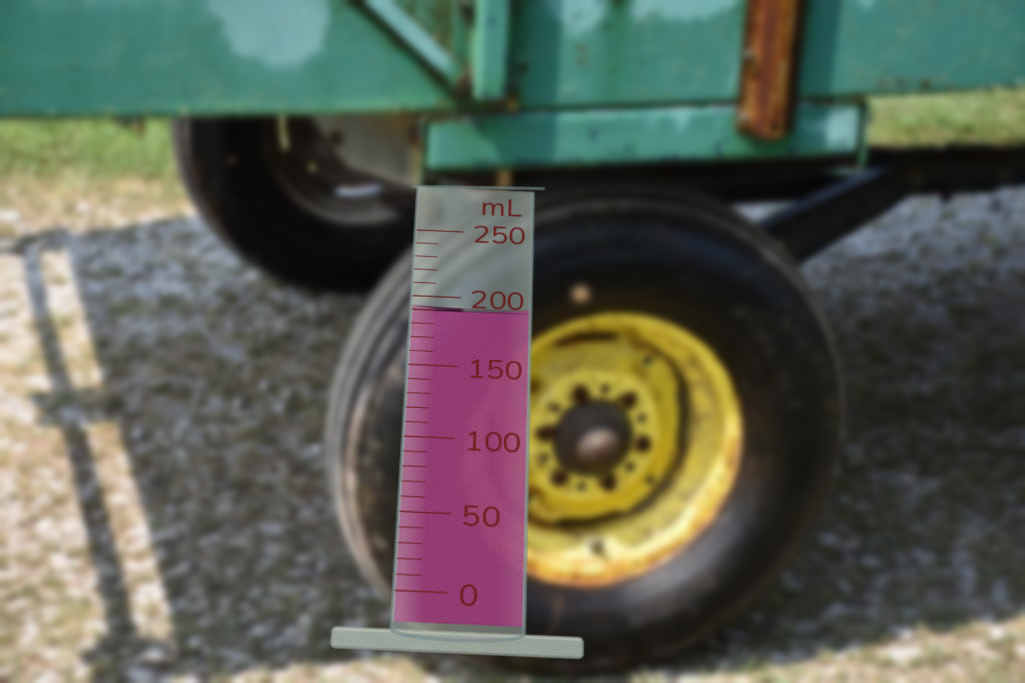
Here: 190 mL
